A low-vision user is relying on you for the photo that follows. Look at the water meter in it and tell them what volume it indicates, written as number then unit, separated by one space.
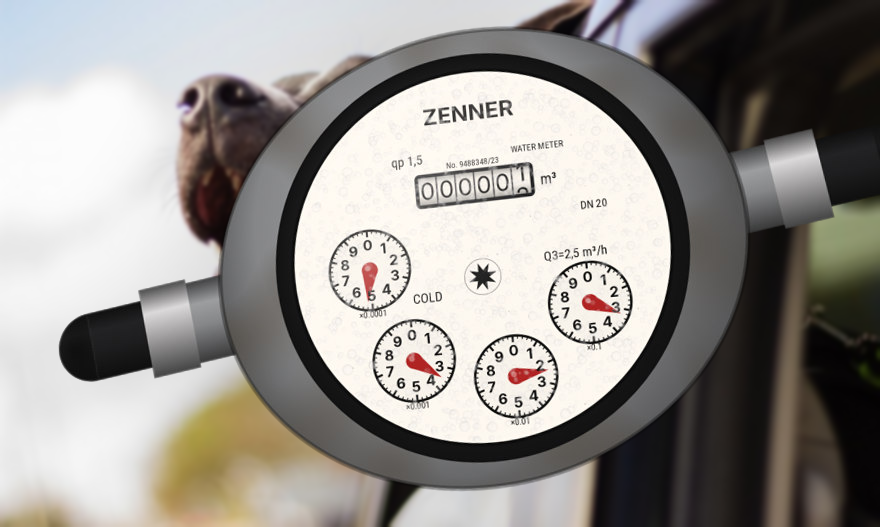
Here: 1.3235 m³
